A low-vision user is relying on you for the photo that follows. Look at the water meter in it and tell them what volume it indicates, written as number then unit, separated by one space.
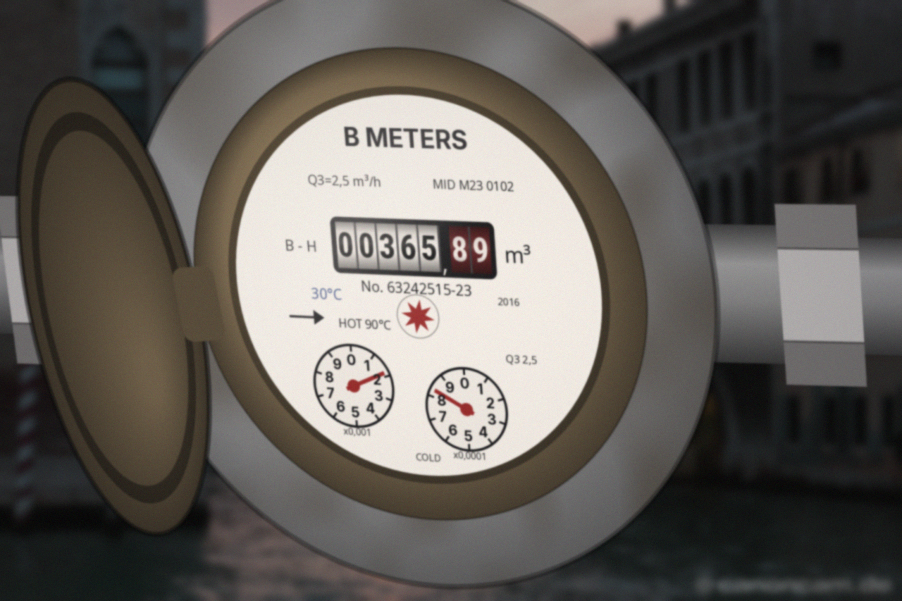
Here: 365.8918 m³
